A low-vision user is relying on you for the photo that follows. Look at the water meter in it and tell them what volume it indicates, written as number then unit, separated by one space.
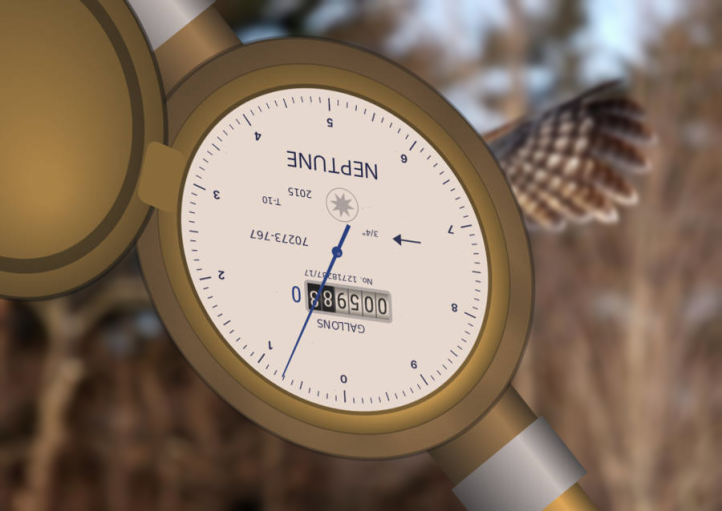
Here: 59880.7 gal
